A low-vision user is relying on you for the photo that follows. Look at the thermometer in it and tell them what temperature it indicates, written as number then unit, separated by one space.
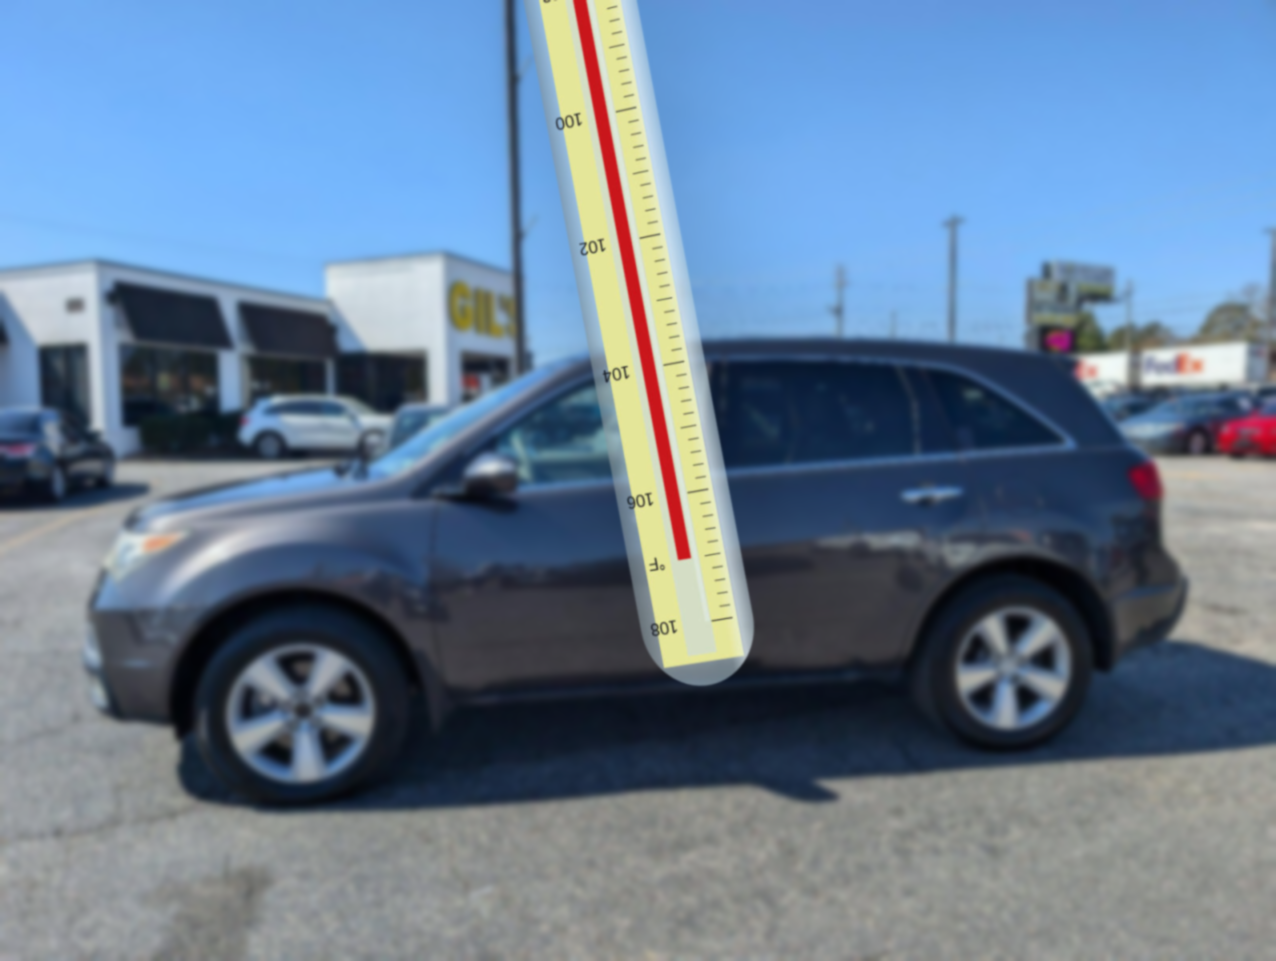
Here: 107 °F
